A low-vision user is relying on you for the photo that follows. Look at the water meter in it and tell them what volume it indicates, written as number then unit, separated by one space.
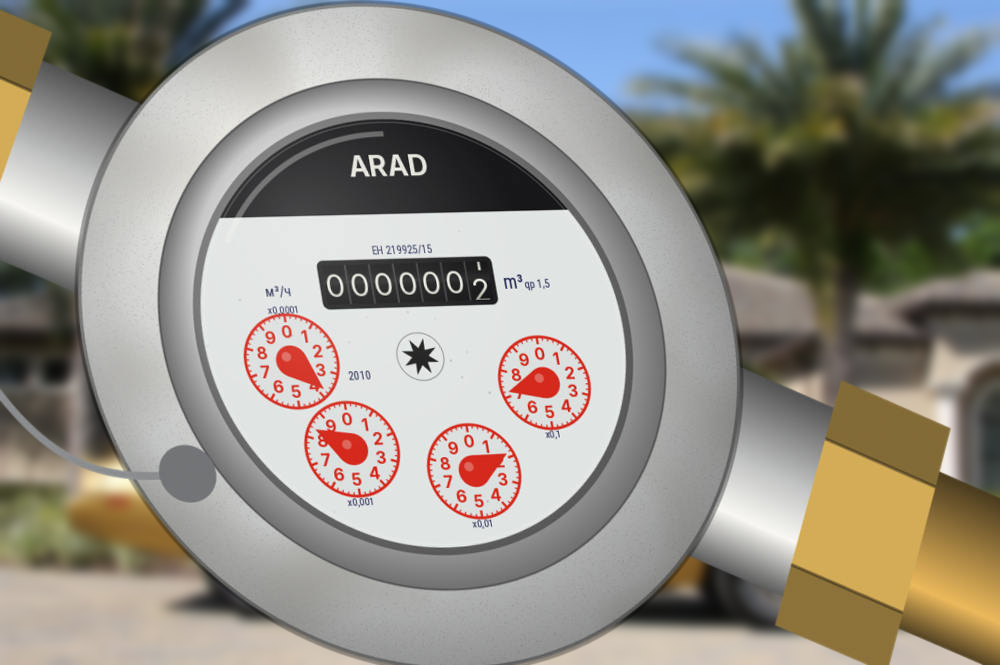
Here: 1.7183 m³
